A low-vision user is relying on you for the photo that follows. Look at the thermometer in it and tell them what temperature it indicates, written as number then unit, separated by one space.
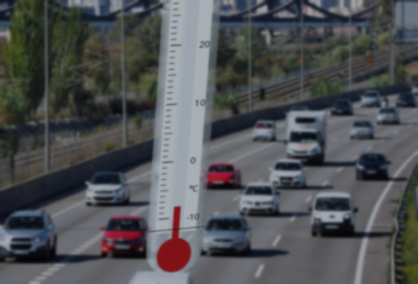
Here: -8 °C
